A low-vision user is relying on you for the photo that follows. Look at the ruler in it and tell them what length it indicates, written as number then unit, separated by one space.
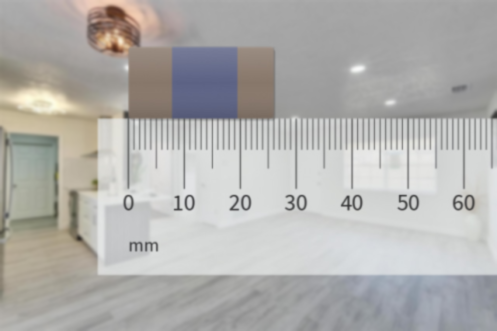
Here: 26 mm
